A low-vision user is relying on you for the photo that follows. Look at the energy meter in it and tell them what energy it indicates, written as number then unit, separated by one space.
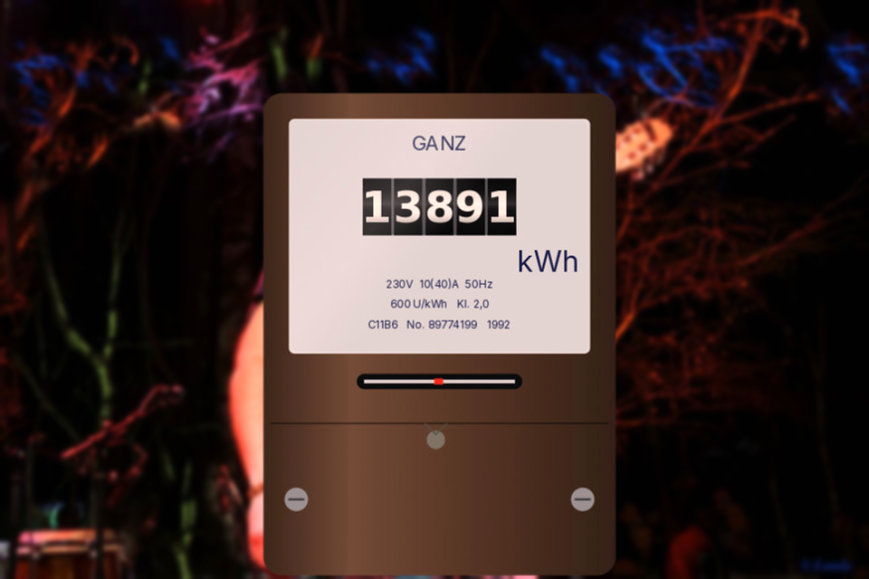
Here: 13891 kWh
